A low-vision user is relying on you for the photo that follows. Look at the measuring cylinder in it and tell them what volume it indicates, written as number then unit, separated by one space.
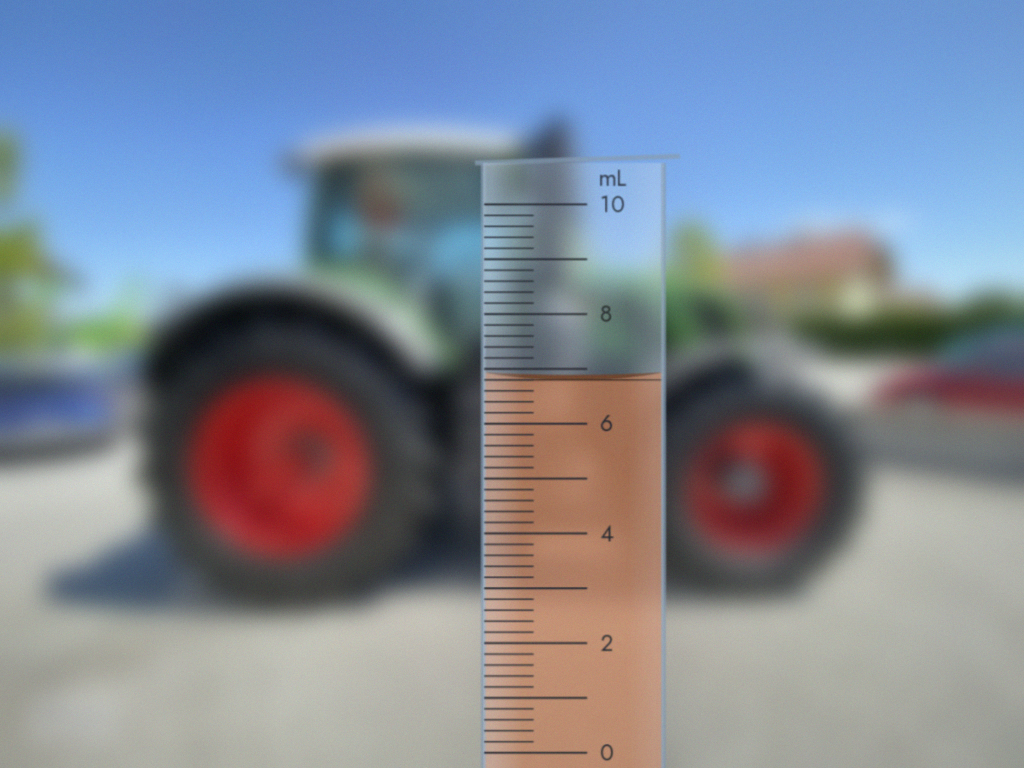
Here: 6.8 mL
